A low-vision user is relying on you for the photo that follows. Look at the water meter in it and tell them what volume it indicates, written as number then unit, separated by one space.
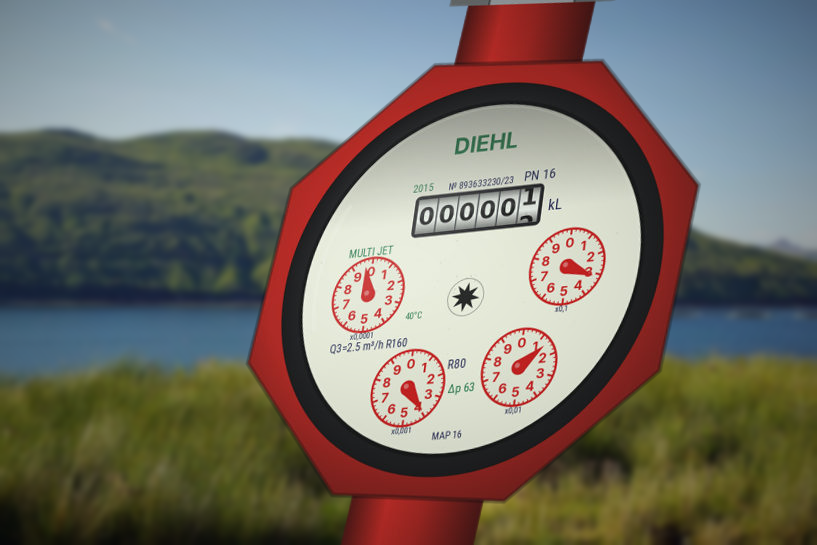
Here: 1.3139 kL
